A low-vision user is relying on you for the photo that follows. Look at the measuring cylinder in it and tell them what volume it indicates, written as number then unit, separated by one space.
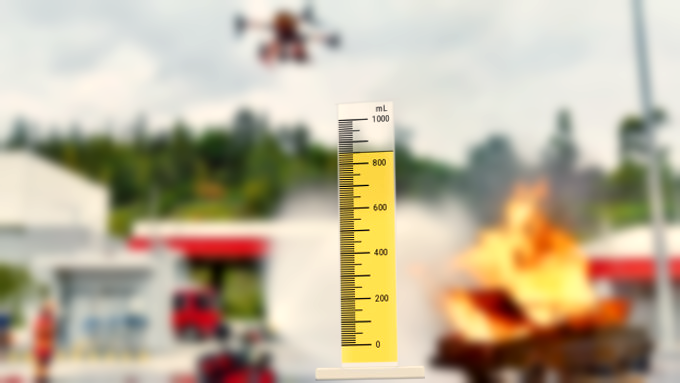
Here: 850 mL
